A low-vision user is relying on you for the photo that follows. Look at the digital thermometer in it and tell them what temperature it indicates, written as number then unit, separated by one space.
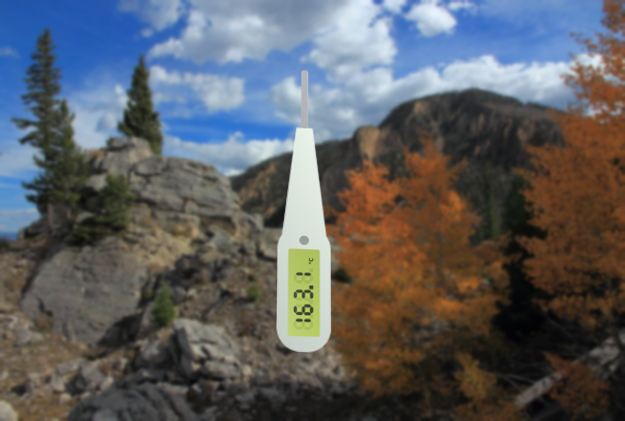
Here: 163.1 °C
